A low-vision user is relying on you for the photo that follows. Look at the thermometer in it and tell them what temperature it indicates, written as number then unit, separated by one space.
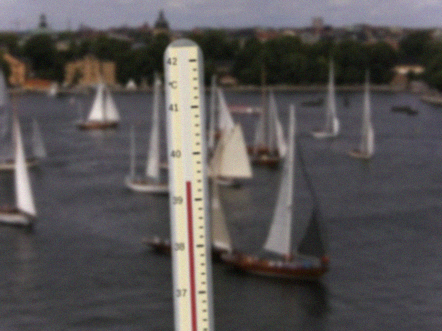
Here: 39.4 °C
